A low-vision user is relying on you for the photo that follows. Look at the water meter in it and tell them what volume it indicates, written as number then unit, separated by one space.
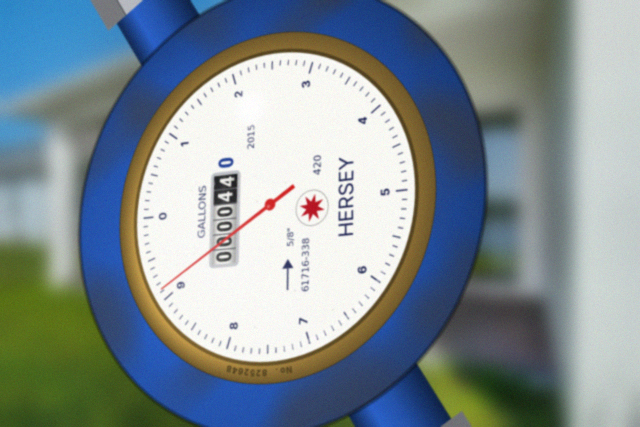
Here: 439.1 gal
